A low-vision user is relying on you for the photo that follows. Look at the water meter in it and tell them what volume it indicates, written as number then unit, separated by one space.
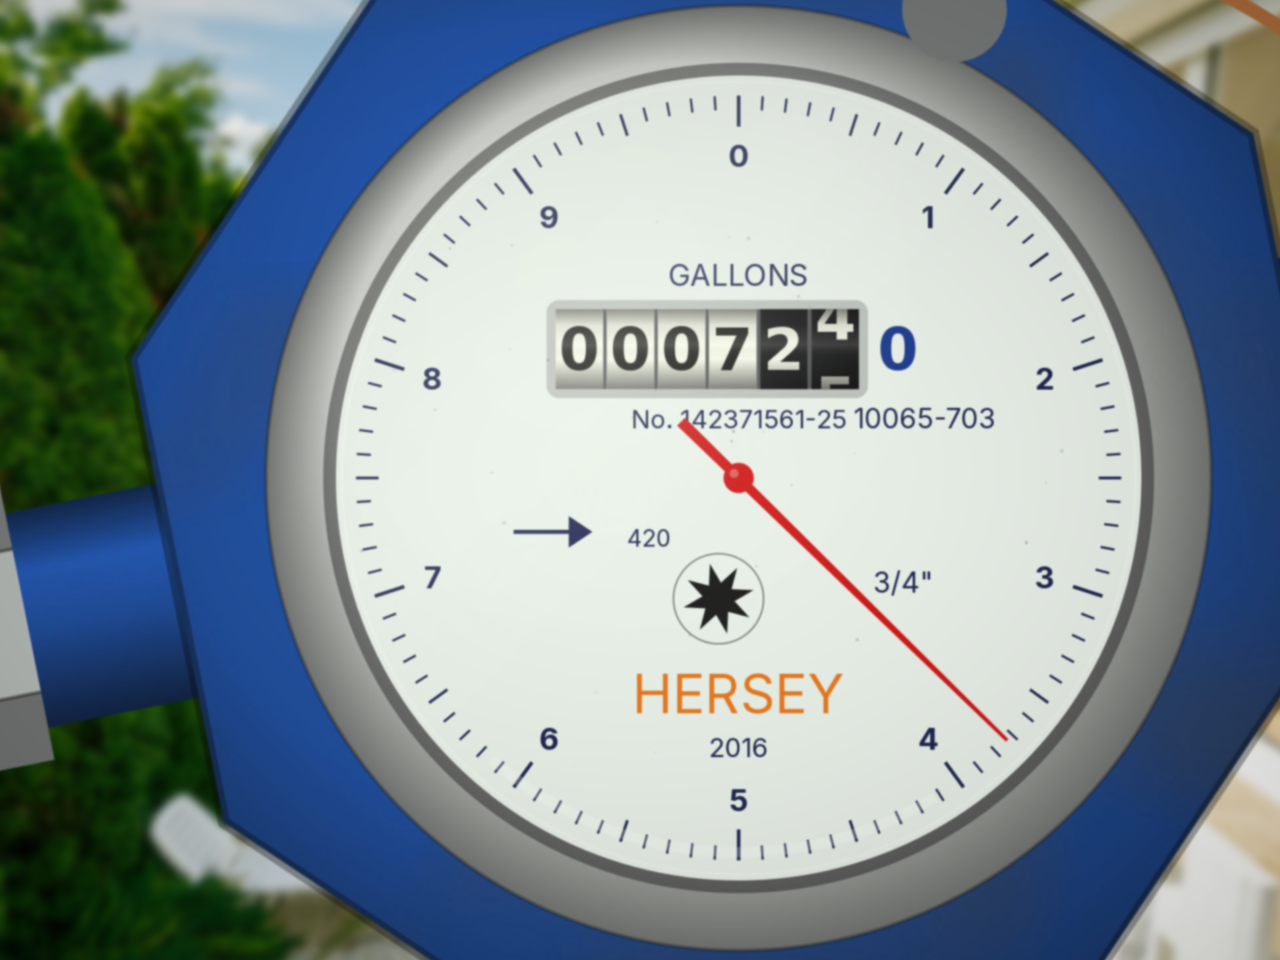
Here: 7243.7 gal
